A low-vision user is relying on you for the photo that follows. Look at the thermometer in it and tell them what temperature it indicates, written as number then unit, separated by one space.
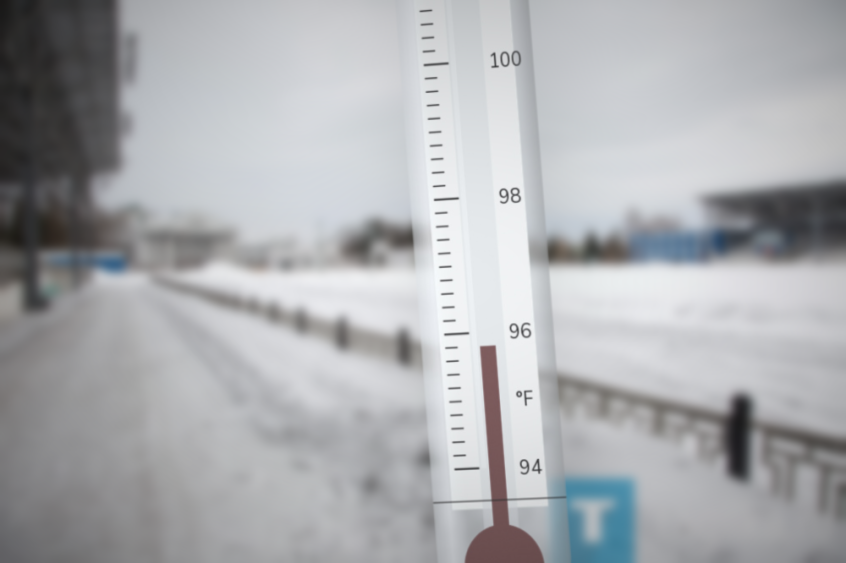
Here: 95.8 °F
